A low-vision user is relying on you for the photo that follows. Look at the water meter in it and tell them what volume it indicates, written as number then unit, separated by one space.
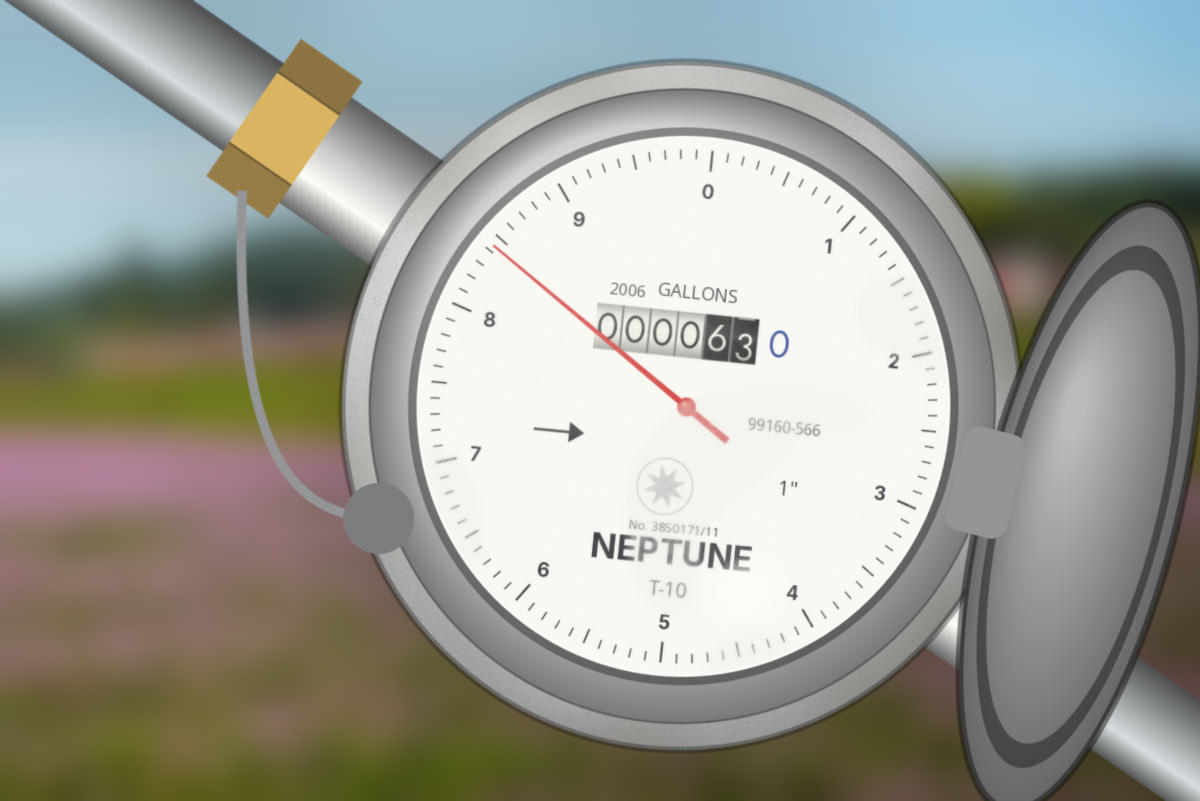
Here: 628.4 gal
